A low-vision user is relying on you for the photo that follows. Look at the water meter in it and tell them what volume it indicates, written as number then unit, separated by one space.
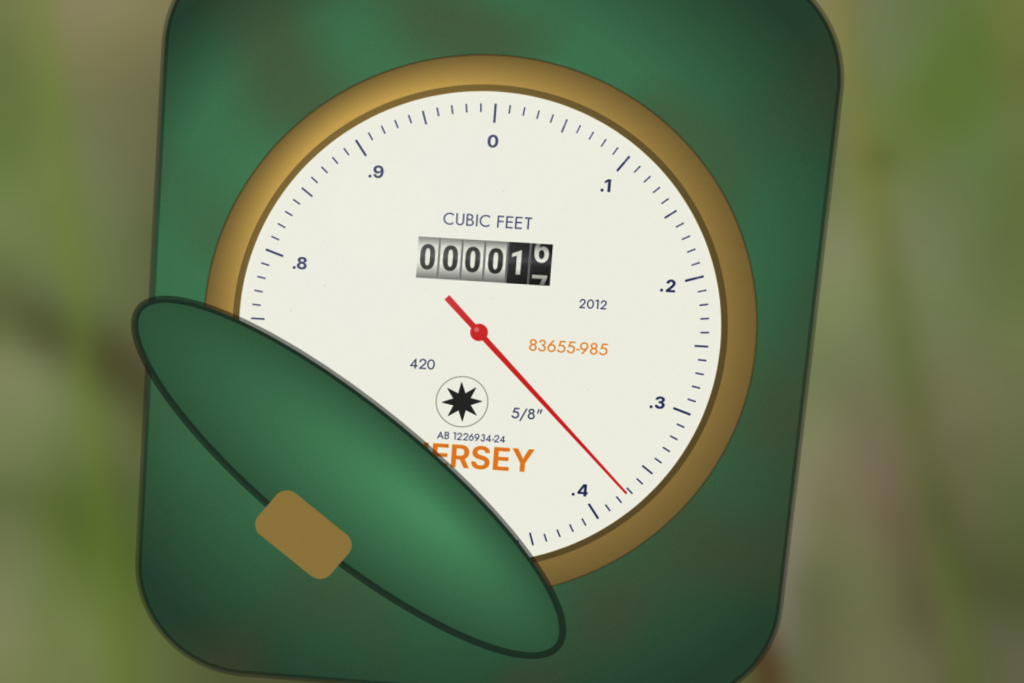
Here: 16.37 ft³
